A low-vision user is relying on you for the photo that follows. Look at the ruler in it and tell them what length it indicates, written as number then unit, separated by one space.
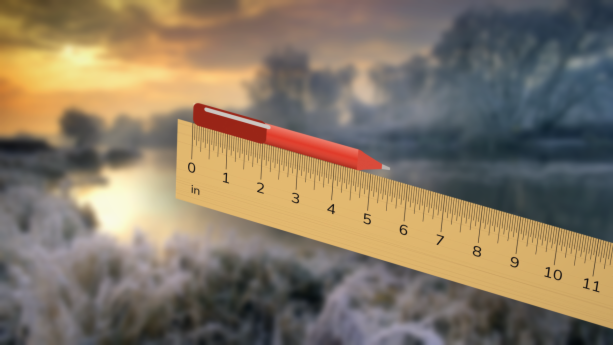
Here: 5.5 in
